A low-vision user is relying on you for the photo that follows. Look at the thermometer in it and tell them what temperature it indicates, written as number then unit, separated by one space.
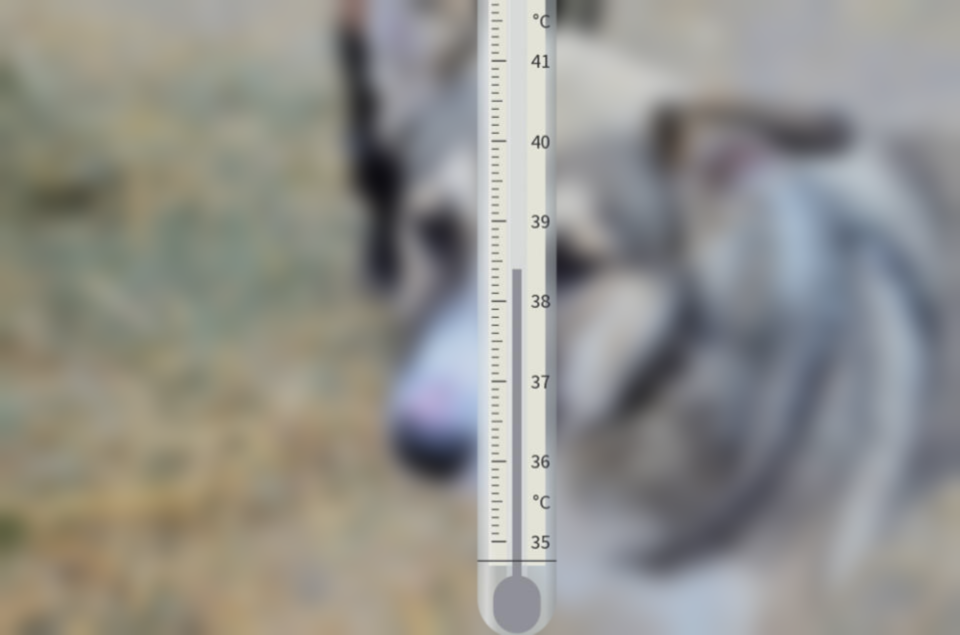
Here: 38.4 °C
